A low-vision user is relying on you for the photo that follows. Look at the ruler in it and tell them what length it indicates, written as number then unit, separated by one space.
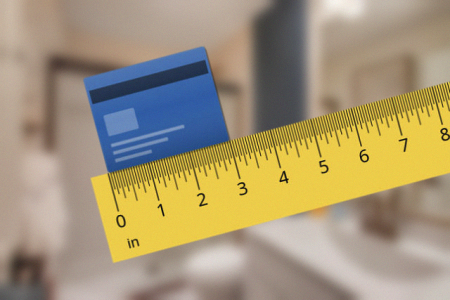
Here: 3 in
